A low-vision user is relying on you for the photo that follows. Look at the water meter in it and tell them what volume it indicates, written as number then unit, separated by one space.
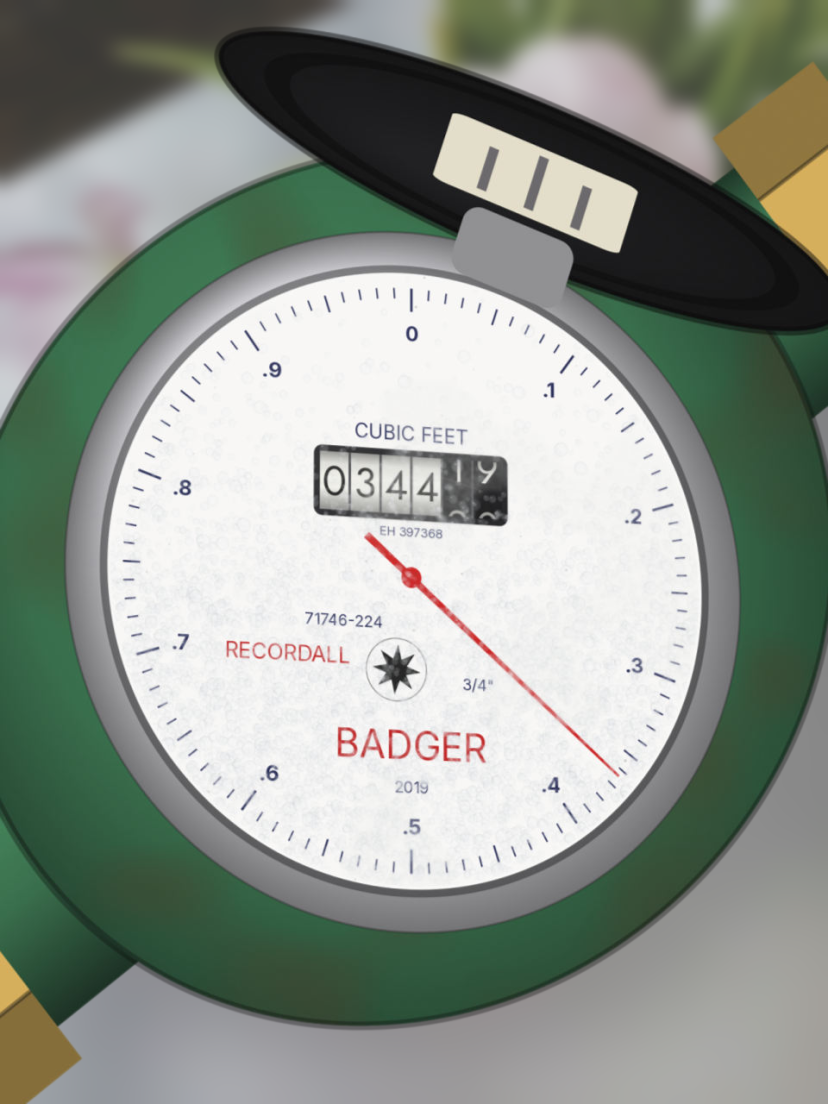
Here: 34419.36 ft³
